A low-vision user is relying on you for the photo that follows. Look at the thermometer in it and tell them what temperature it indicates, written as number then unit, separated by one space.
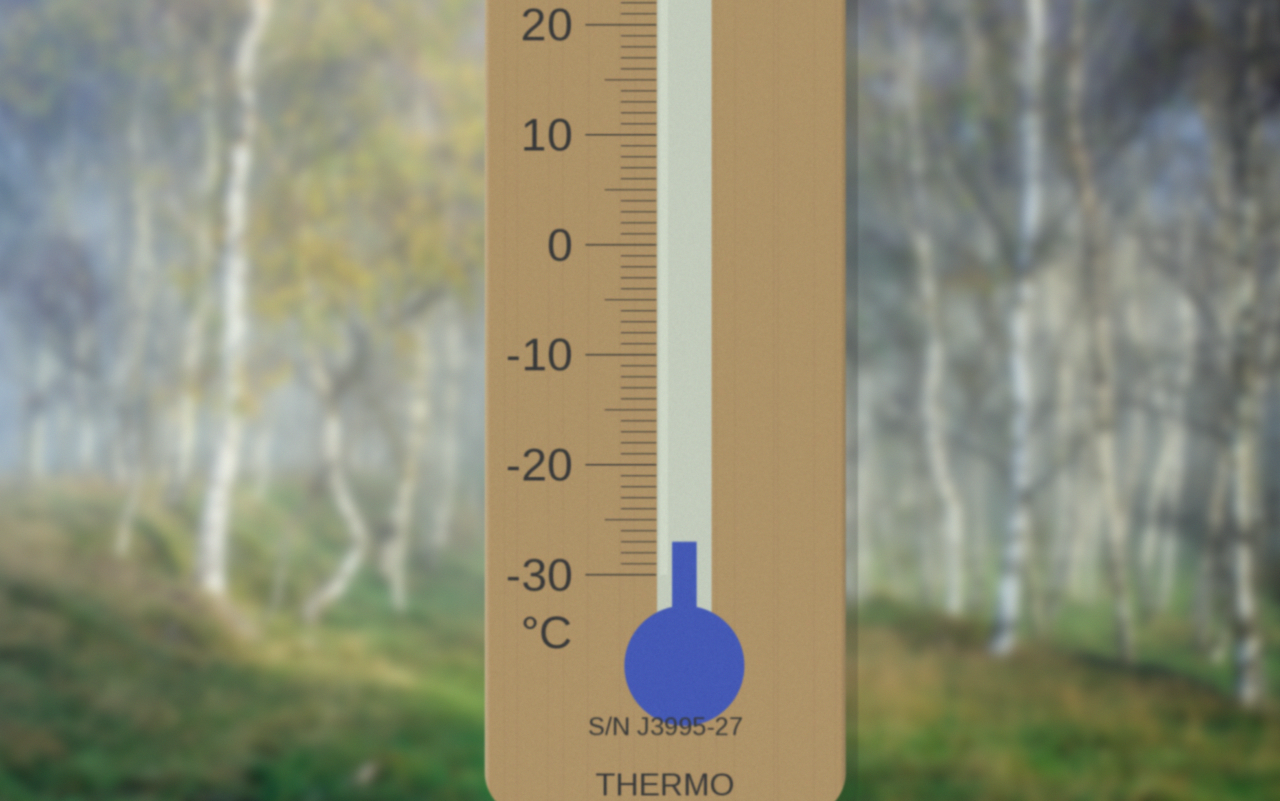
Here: -27 °C
